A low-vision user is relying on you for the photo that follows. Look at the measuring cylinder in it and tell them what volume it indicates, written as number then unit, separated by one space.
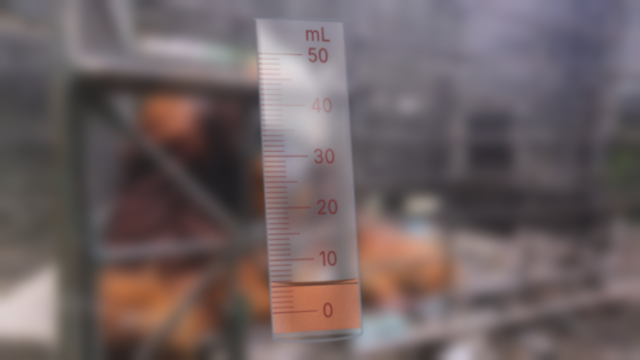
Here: 5 mL
